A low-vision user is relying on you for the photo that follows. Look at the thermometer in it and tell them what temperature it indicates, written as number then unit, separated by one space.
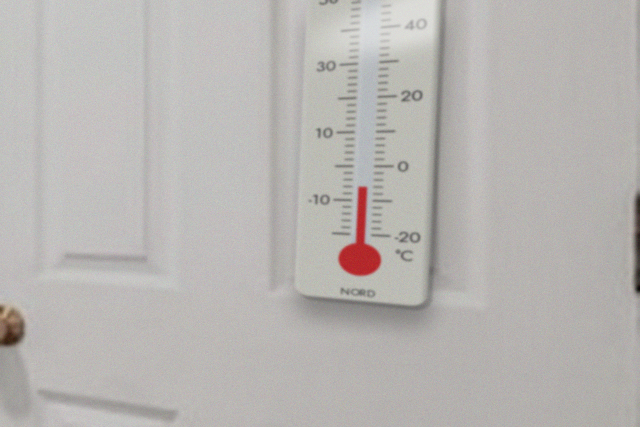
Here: -6 °C
